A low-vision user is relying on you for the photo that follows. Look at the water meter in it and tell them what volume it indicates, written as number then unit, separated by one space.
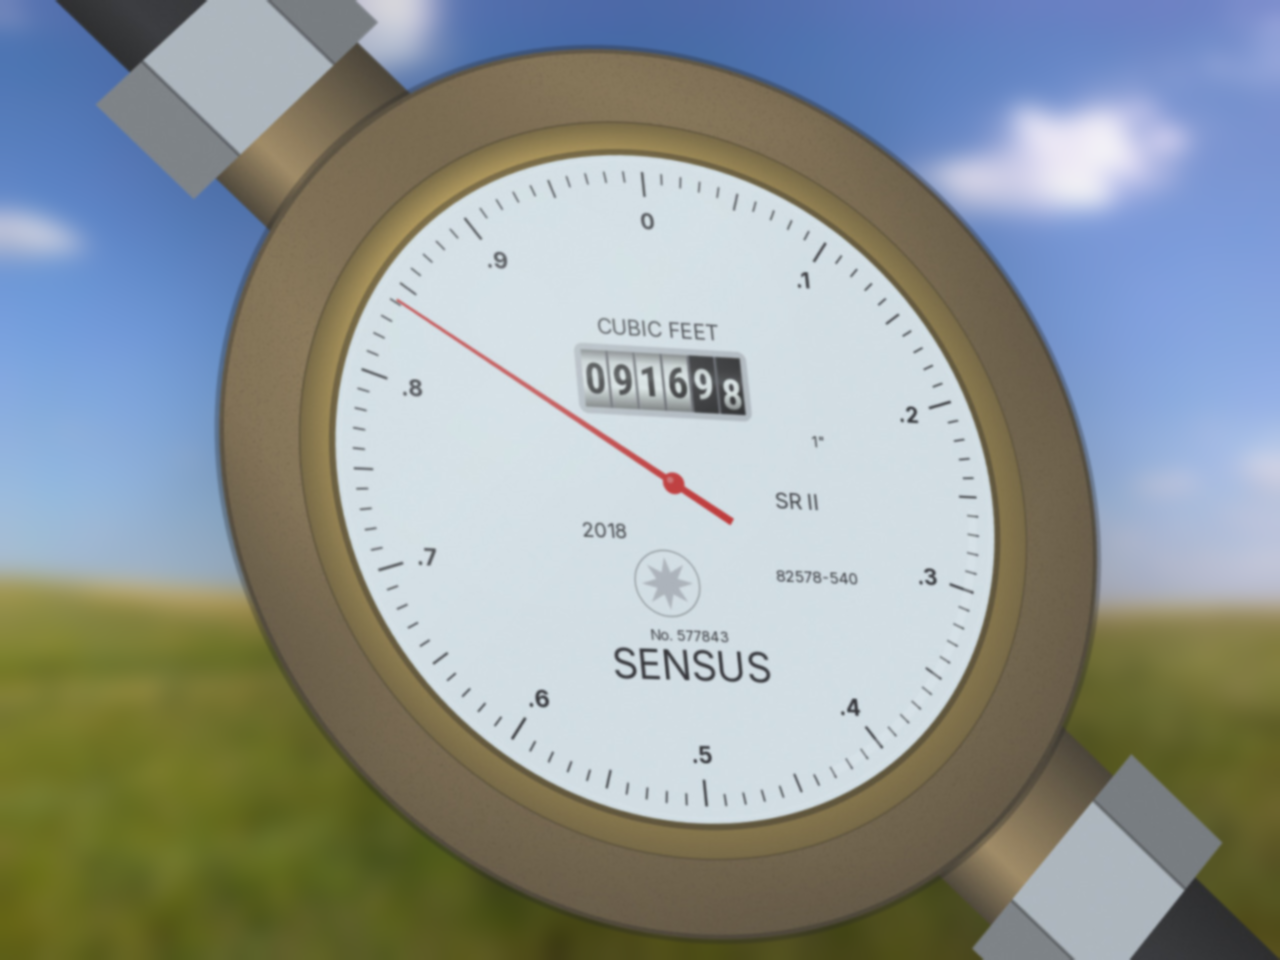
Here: 91697.84 ft³
